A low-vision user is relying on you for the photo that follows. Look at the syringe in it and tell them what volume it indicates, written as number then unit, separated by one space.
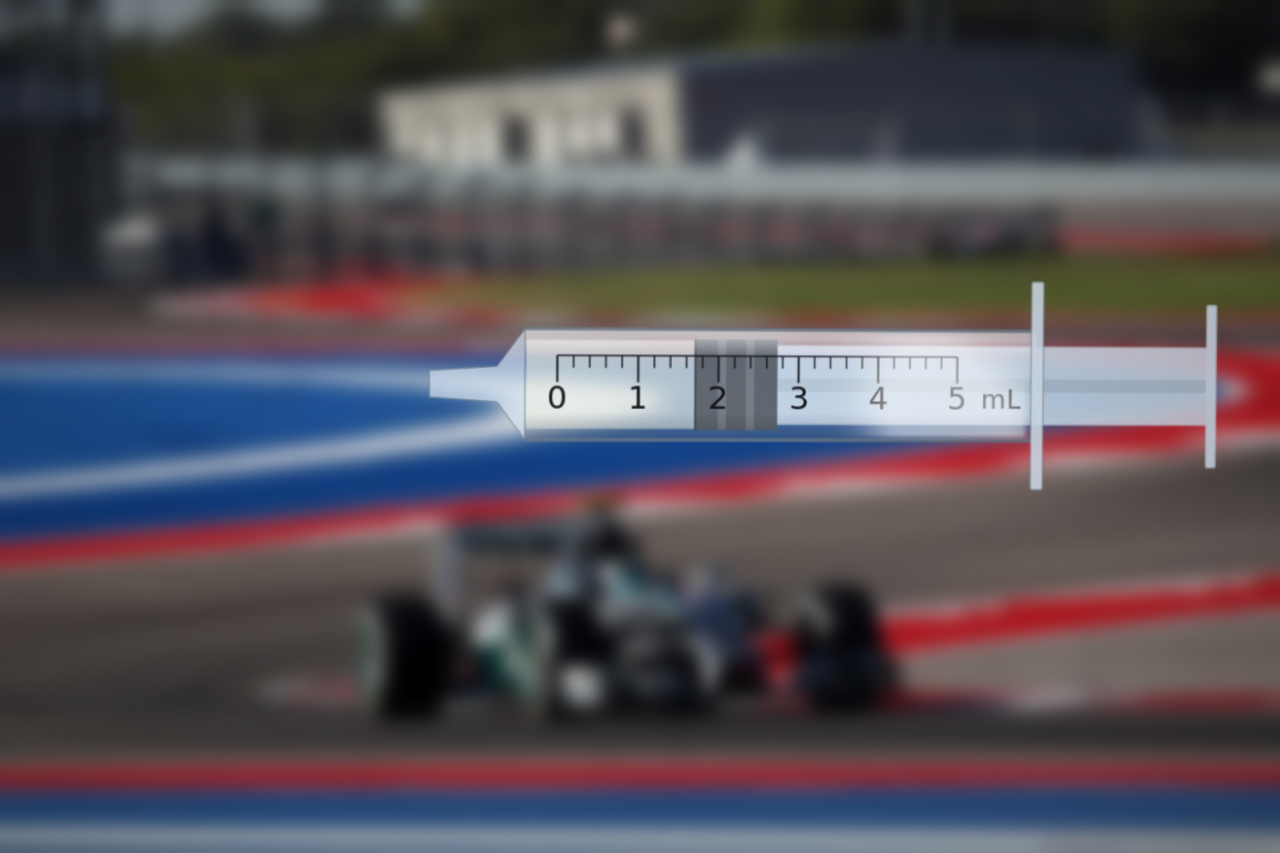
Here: 1.7 mL
